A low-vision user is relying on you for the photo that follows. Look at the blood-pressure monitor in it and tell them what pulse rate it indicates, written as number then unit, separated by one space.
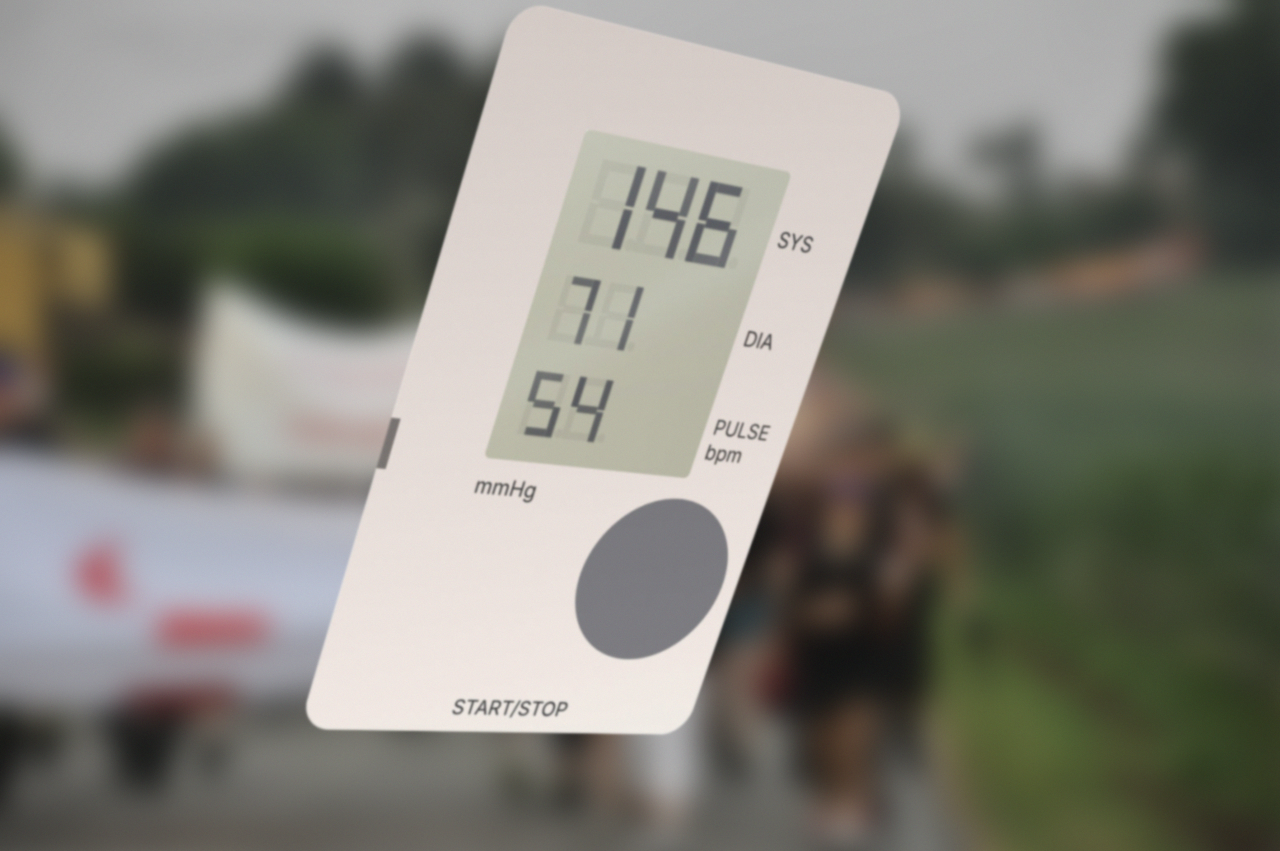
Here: 54 bpm
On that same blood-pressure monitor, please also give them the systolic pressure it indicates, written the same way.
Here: 146 mmHg
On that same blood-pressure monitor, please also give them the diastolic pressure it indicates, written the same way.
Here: 71 mmHg
